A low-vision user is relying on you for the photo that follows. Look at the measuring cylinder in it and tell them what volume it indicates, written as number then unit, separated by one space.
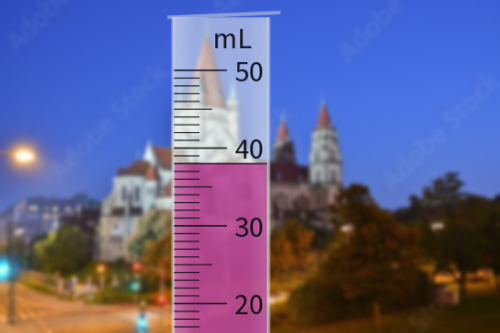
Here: 38 mL
